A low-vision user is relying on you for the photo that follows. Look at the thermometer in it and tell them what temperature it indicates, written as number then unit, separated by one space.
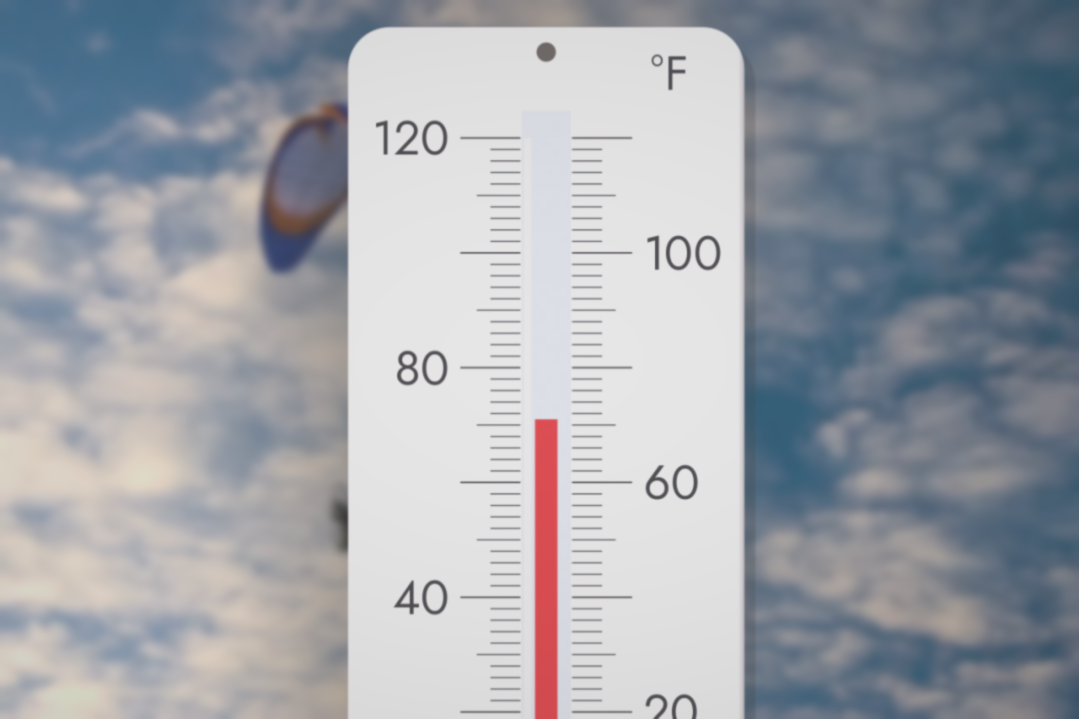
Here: 71 °F
